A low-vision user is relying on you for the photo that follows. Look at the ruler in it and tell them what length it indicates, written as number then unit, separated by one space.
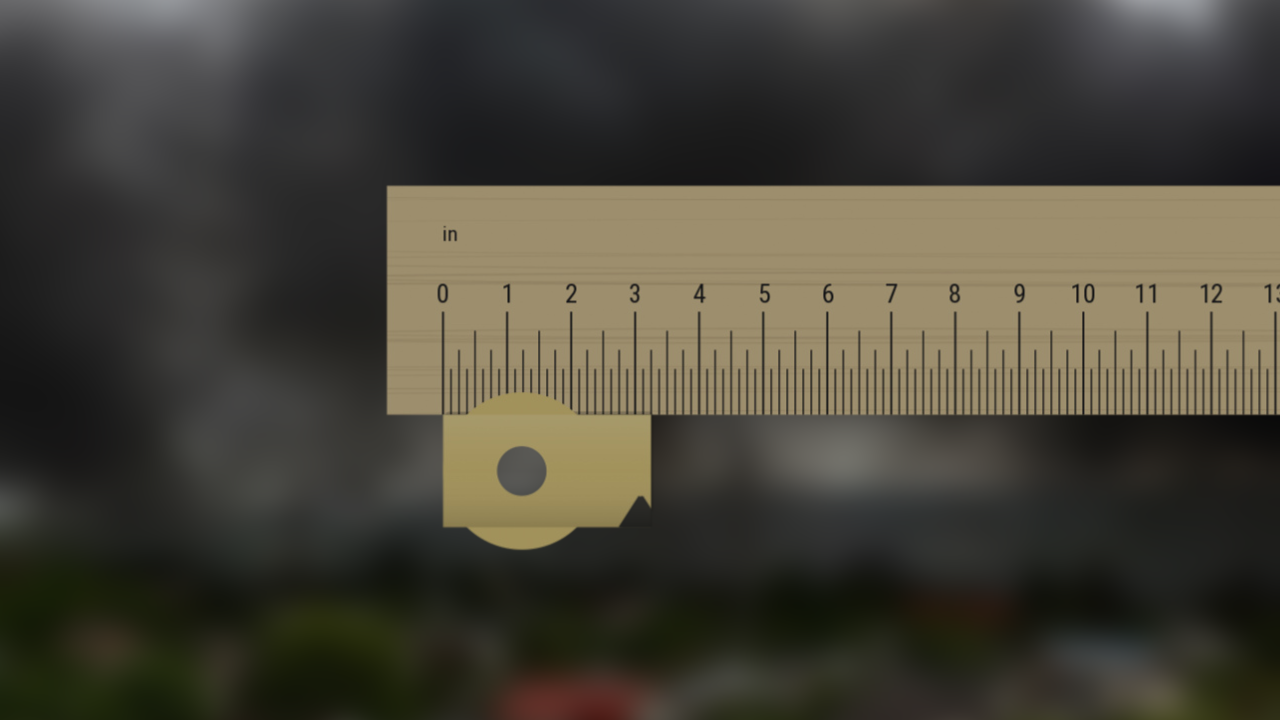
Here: 3.25 in
